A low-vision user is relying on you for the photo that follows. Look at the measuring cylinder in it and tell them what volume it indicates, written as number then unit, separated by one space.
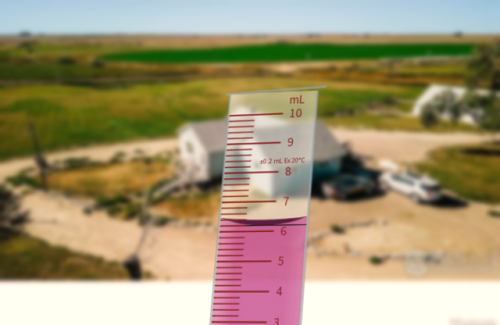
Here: 6.2 mL
